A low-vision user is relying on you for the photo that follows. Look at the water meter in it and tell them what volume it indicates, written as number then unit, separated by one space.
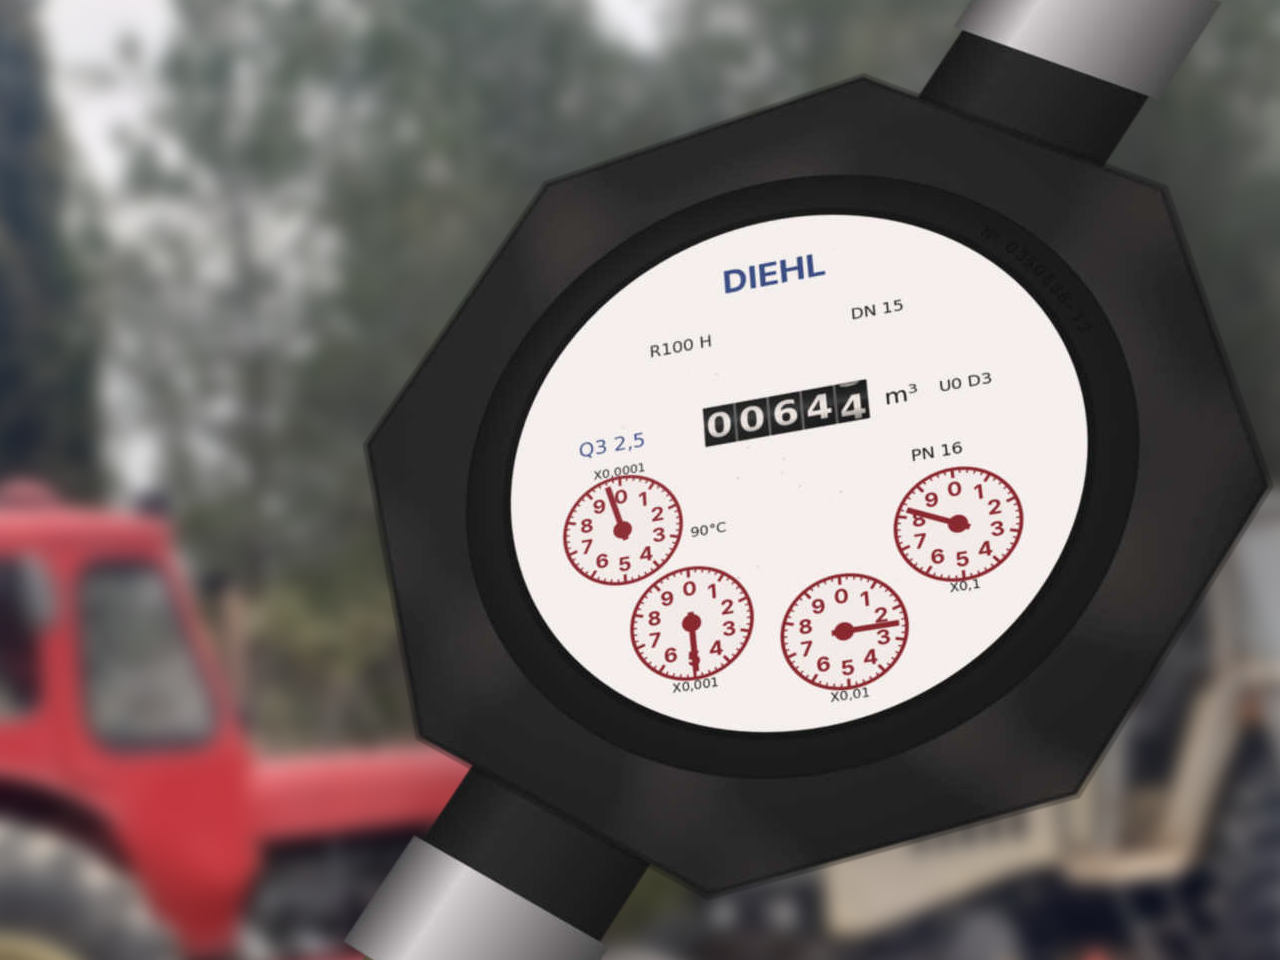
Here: 643.8249 m³
